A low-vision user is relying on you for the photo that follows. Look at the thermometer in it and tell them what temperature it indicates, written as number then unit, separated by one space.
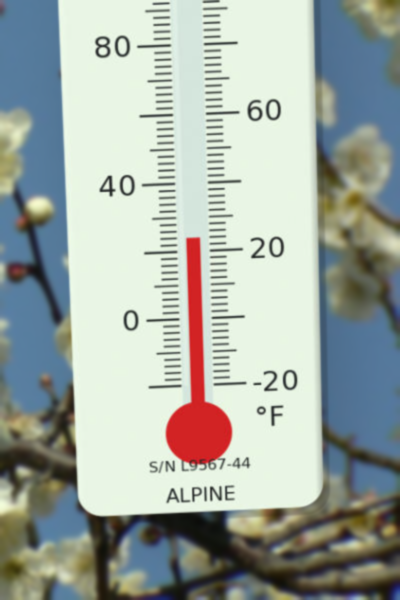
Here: 24 °F
